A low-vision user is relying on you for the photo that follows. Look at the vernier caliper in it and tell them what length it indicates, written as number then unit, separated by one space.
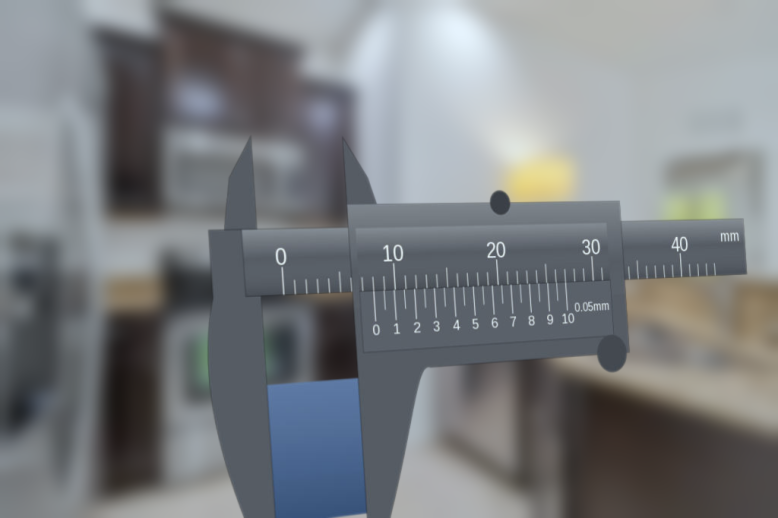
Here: 8.0 mm
